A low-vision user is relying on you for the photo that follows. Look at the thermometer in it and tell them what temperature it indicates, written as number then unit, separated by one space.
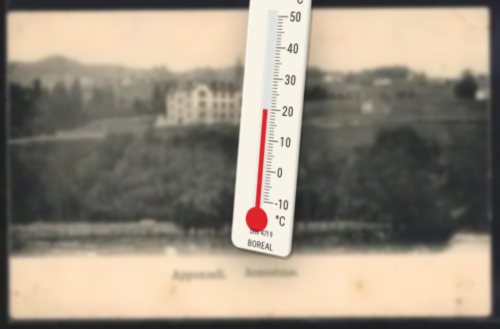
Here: 20 °C
